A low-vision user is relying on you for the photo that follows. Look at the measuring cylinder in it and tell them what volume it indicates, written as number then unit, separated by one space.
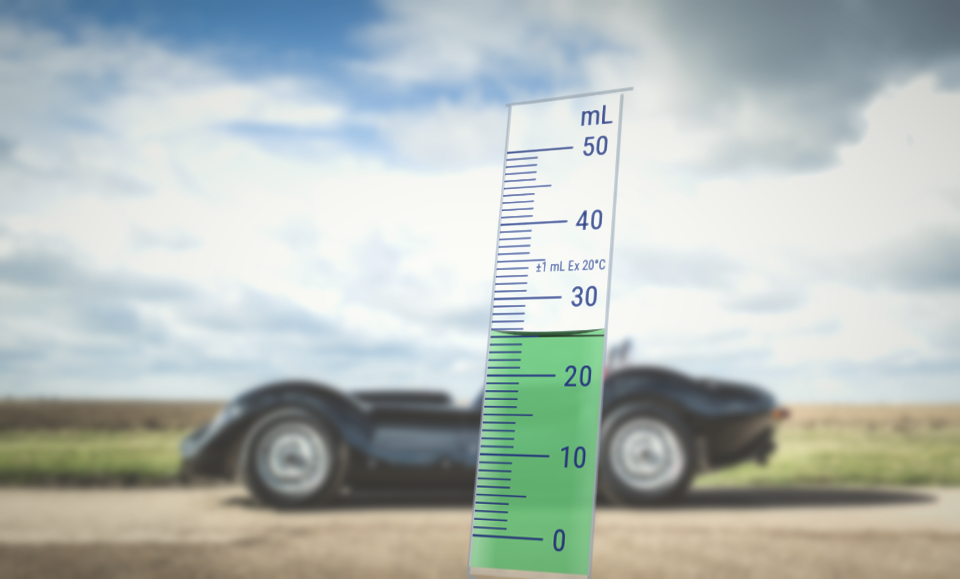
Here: 25 mL
